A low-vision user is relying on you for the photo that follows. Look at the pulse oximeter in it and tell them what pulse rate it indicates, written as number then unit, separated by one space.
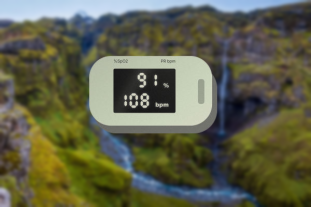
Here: 108 bpm
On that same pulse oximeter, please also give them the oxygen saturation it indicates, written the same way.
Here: 91 %
